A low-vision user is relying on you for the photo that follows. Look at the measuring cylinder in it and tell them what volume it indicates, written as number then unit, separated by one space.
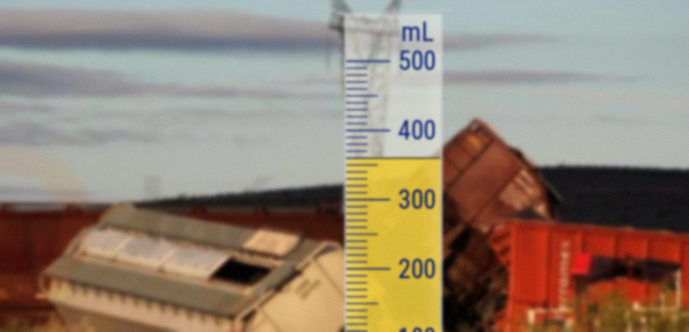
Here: 360 mL
